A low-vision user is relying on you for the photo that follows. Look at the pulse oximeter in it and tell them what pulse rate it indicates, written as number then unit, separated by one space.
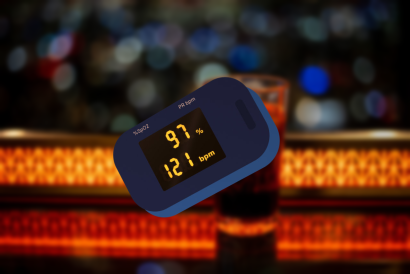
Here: 121 bpm
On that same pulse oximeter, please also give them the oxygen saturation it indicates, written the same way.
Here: 97 %
